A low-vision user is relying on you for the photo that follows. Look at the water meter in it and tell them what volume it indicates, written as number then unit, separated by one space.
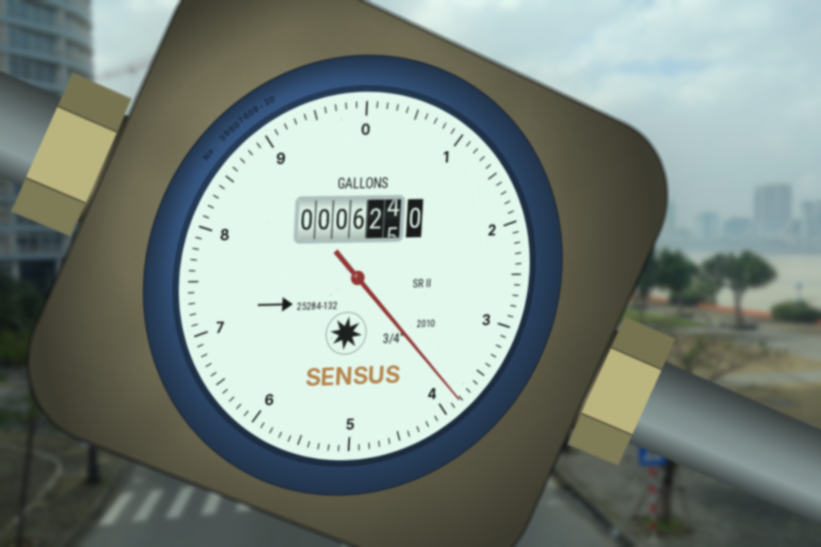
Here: 6243.8 gal
